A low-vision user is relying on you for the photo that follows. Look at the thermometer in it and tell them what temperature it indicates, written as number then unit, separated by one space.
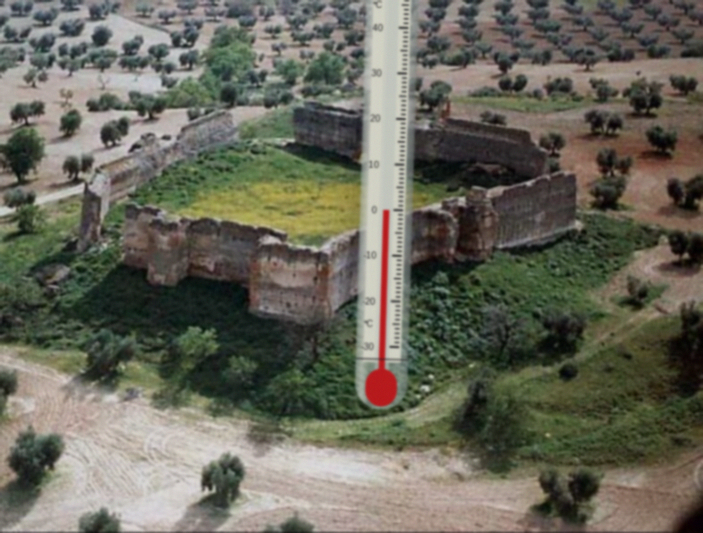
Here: 0 °C
